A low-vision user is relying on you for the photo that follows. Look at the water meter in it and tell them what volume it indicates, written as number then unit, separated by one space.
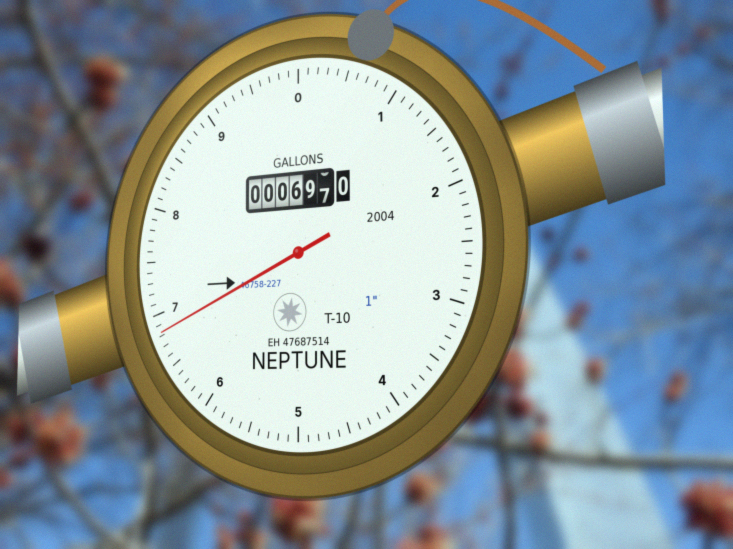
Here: 6966.8 gal
